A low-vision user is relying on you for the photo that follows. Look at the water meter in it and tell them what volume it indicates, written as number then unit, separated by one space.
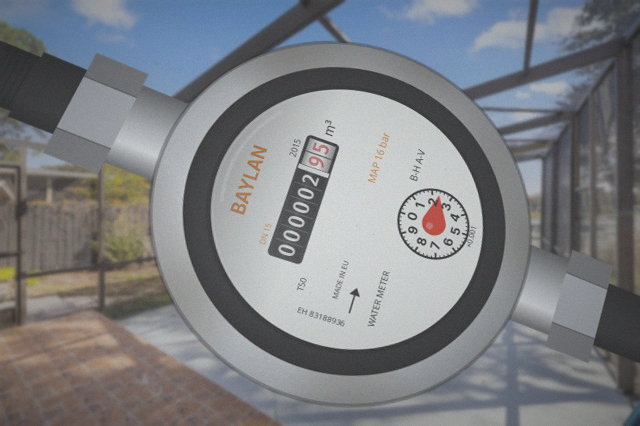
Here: 2.952 m³
